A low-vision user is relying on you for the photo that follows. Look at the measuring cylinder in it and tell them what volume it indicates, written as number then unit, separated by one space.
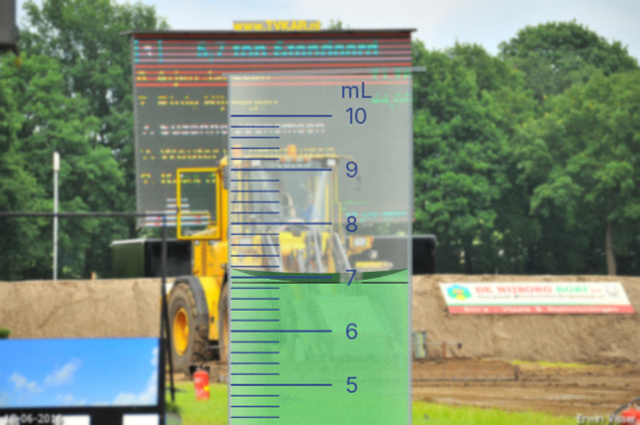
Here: 6.9 mL
